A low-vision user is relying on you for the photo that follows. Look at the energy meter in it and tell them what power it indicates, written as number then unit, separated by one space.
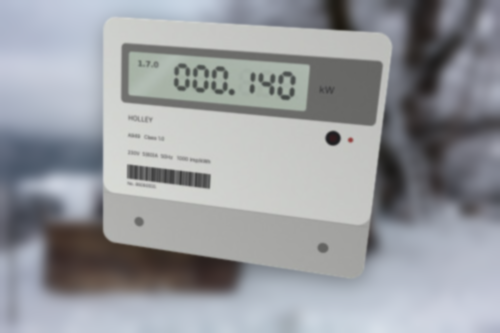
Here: 0.140 kW
